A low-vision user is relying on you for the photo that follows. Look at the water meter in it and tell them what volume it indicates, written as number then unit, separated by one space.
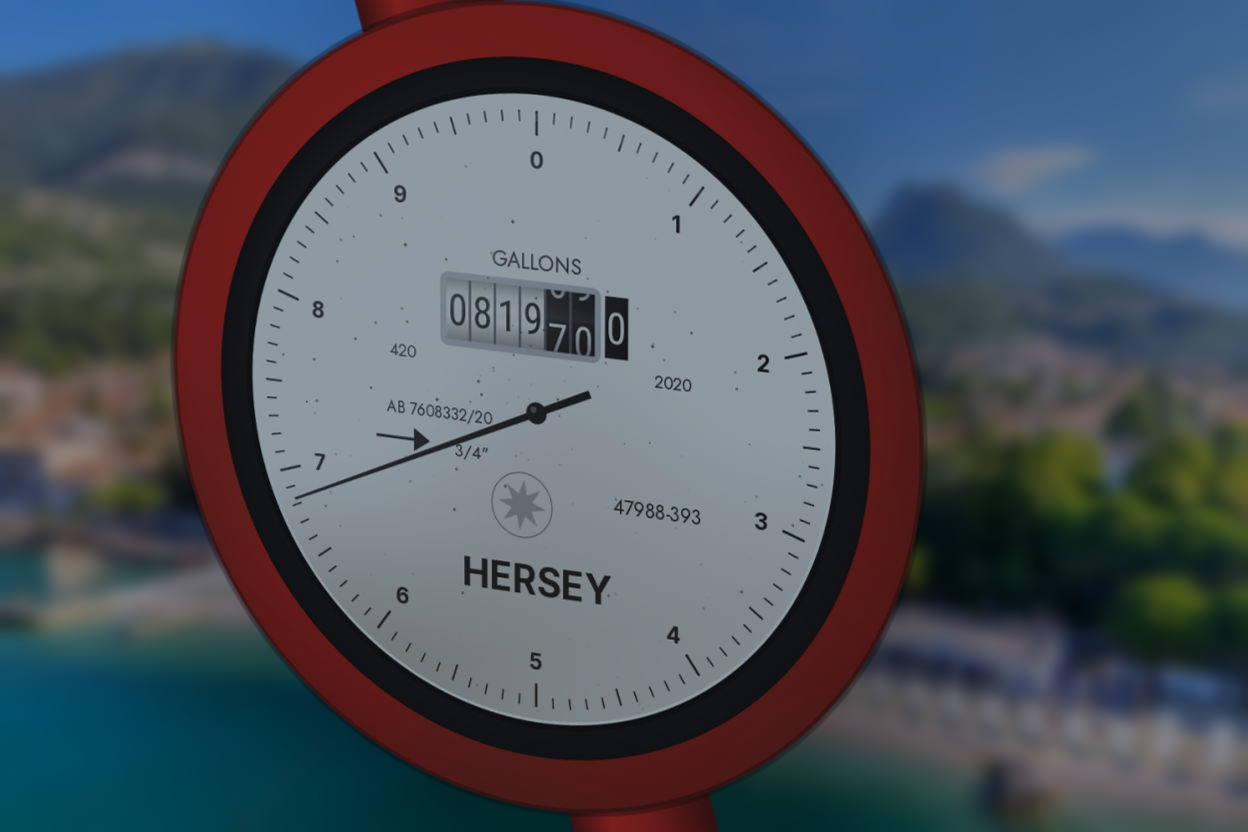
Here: 819696.8 gal
